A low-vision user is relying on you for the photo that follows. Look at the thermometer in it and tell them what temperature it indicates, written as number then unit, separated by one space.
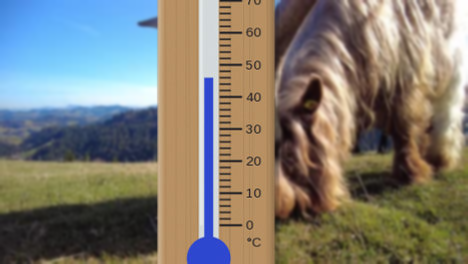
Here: 46 °C
